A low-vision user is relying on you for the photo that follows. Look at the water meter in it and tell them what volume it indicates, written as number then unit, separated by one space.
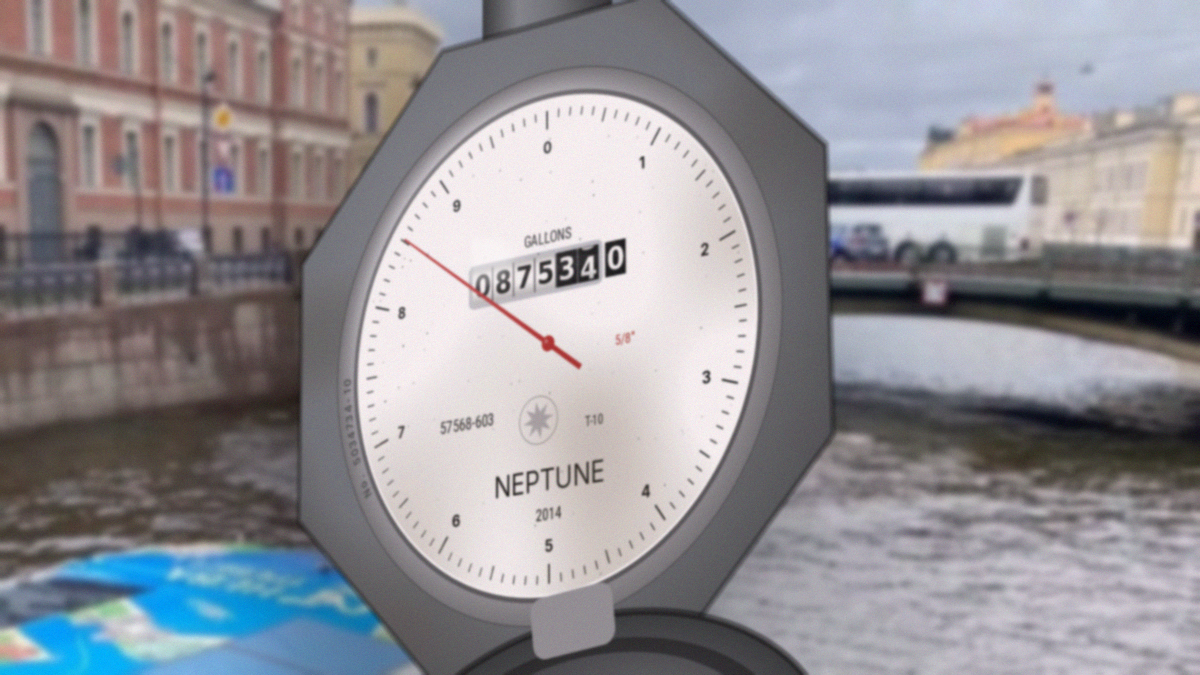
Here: 875338.5 gal
